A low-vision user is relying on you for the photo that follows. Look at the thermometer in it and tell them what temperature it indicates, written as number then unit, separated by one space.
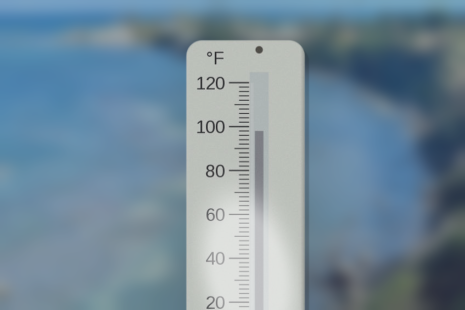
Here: 98 °F
